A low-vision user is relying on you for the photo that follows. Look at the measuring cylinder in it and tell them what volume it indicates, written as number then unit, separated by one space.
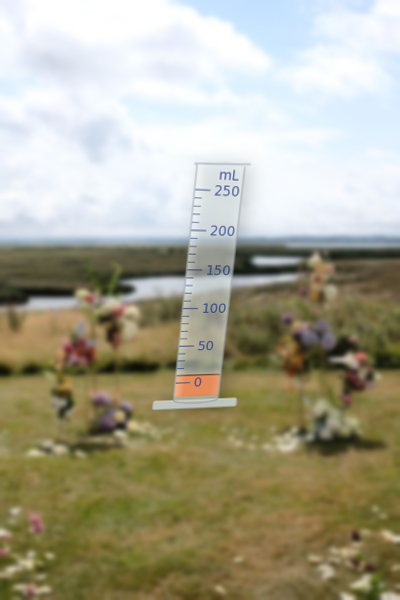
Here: 10 mL
